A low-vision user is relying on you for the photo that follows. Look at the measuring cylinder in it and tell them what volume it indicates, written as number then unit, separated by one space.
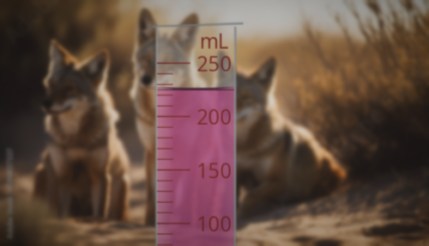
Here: 225 mL
